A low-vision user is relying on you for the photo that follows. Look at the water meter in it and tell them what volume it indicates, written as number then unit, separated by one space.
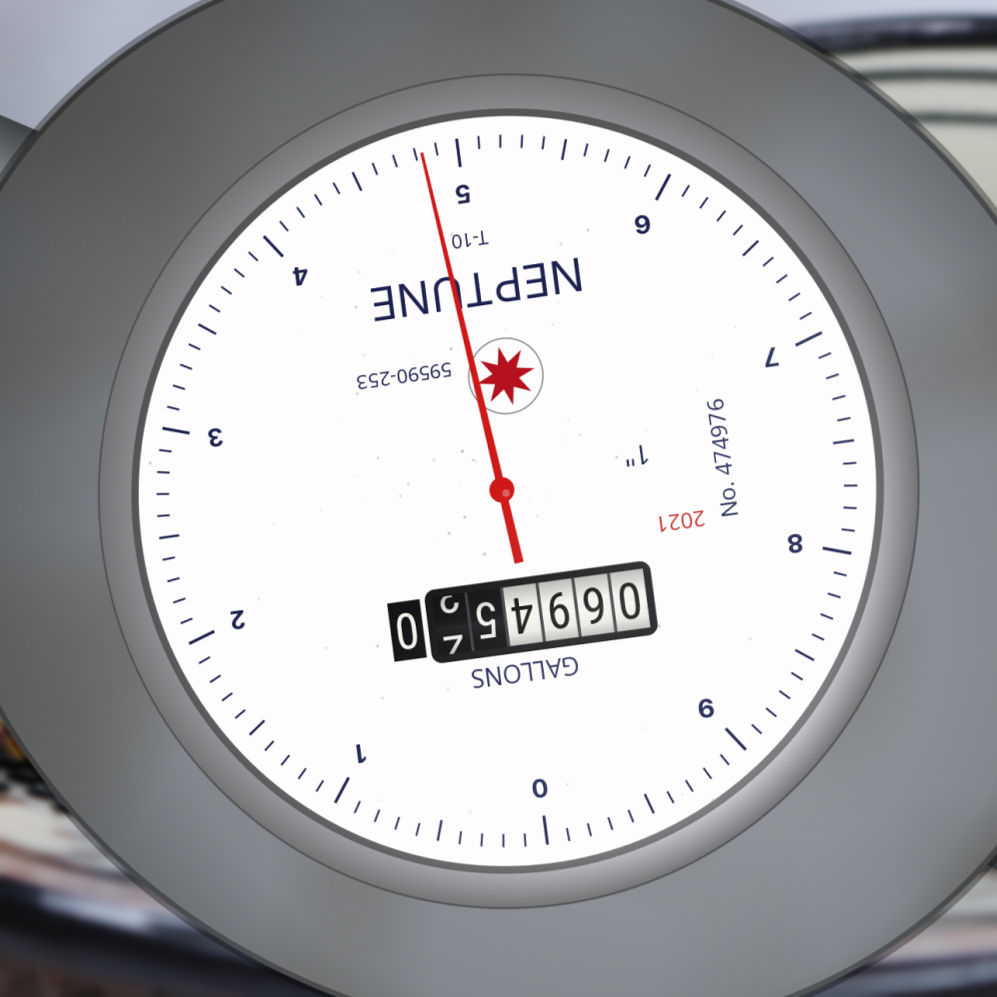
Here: 694524.8 gal
